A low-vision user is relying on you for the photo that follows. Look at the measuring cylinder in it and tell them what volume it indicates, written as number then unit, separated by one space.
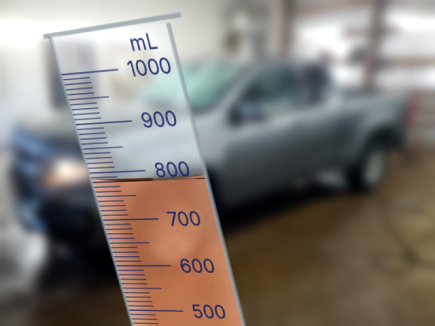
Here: 780 mL
